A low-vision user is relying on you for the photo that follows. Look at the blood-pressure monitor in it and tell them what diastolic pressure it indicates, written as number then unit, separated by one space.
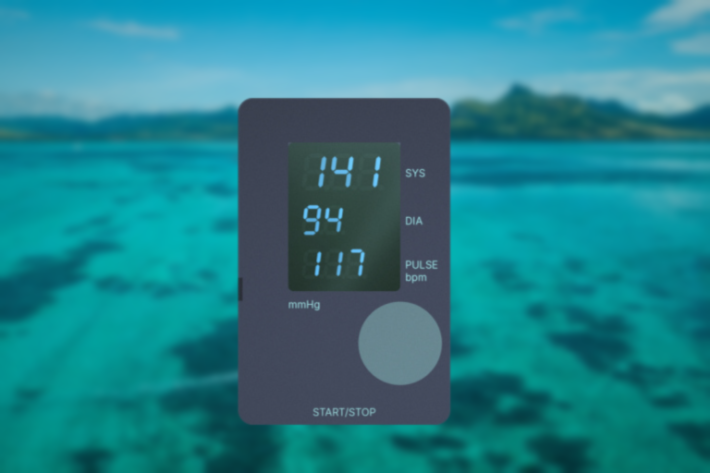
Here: 94 mmHg
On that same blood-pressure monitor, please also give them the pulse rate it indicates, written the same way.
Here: 117 bpm
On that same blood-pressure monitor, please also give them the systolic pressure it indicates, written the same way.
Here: 141 mmHg
